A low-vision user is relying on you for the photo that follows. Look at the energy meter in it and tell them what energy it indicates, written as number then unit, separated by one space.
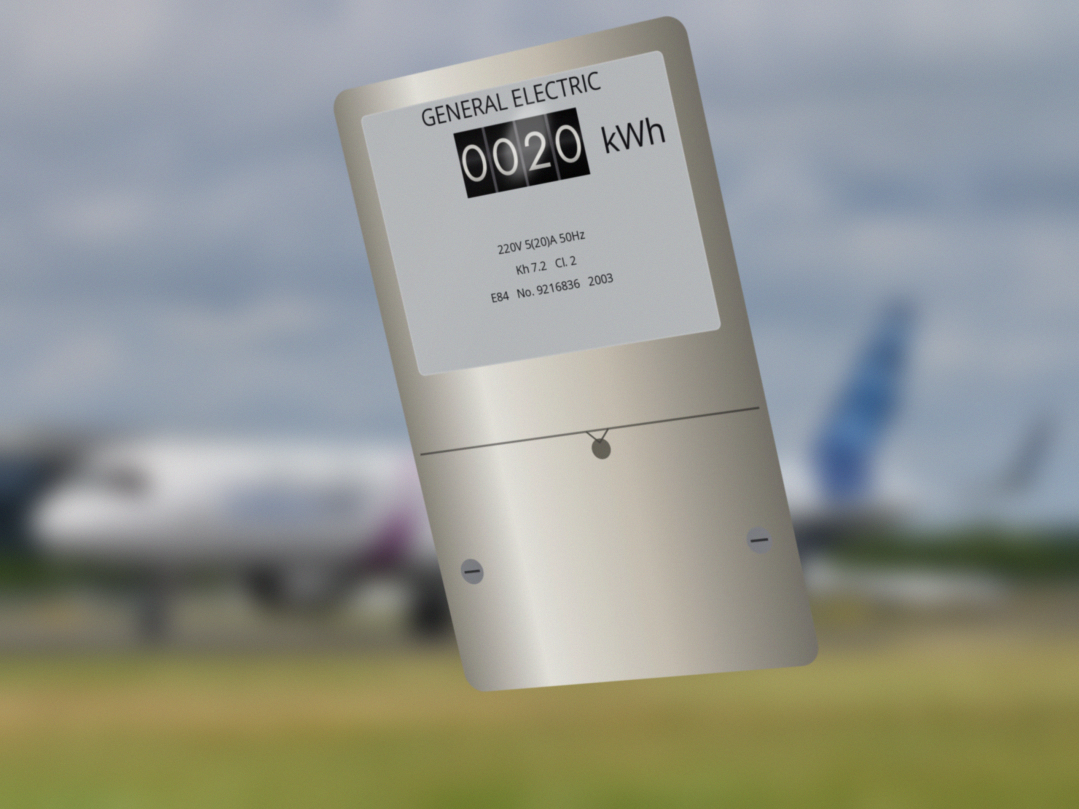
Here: 20 kWh
